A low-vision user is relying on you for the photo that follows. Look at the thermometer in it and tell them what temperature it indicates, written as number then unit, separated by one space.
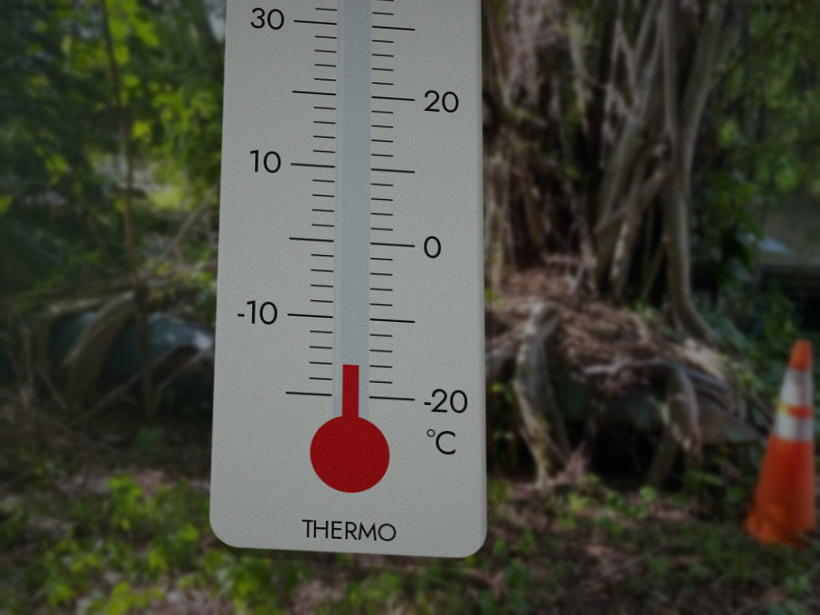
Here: -16 °C
